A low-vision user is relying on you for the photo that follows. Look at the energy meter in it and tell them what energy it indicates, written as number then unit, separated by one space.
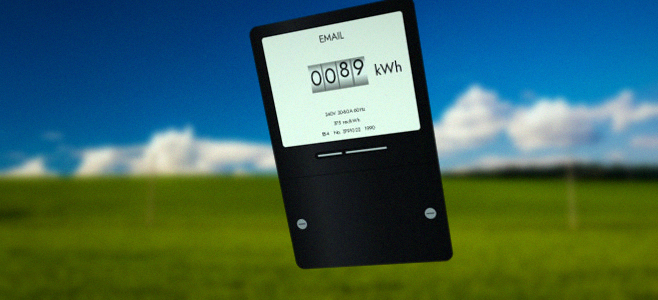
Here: 89 kWh
